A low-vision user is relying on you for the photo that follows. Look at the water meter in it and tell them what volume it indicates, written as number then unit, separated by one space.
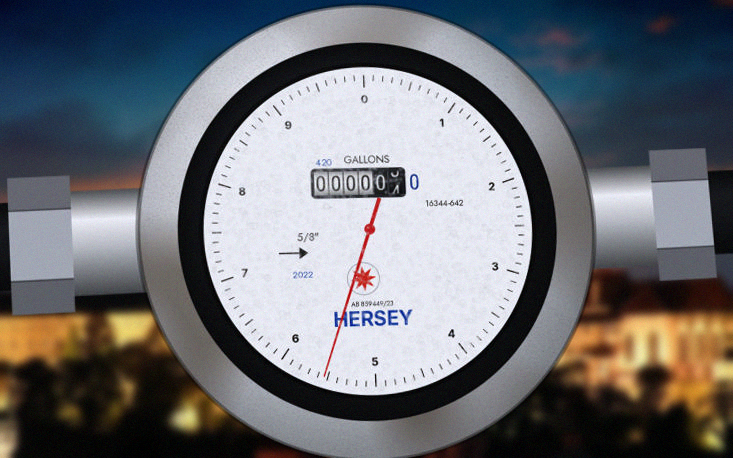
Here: 35.5 gal
